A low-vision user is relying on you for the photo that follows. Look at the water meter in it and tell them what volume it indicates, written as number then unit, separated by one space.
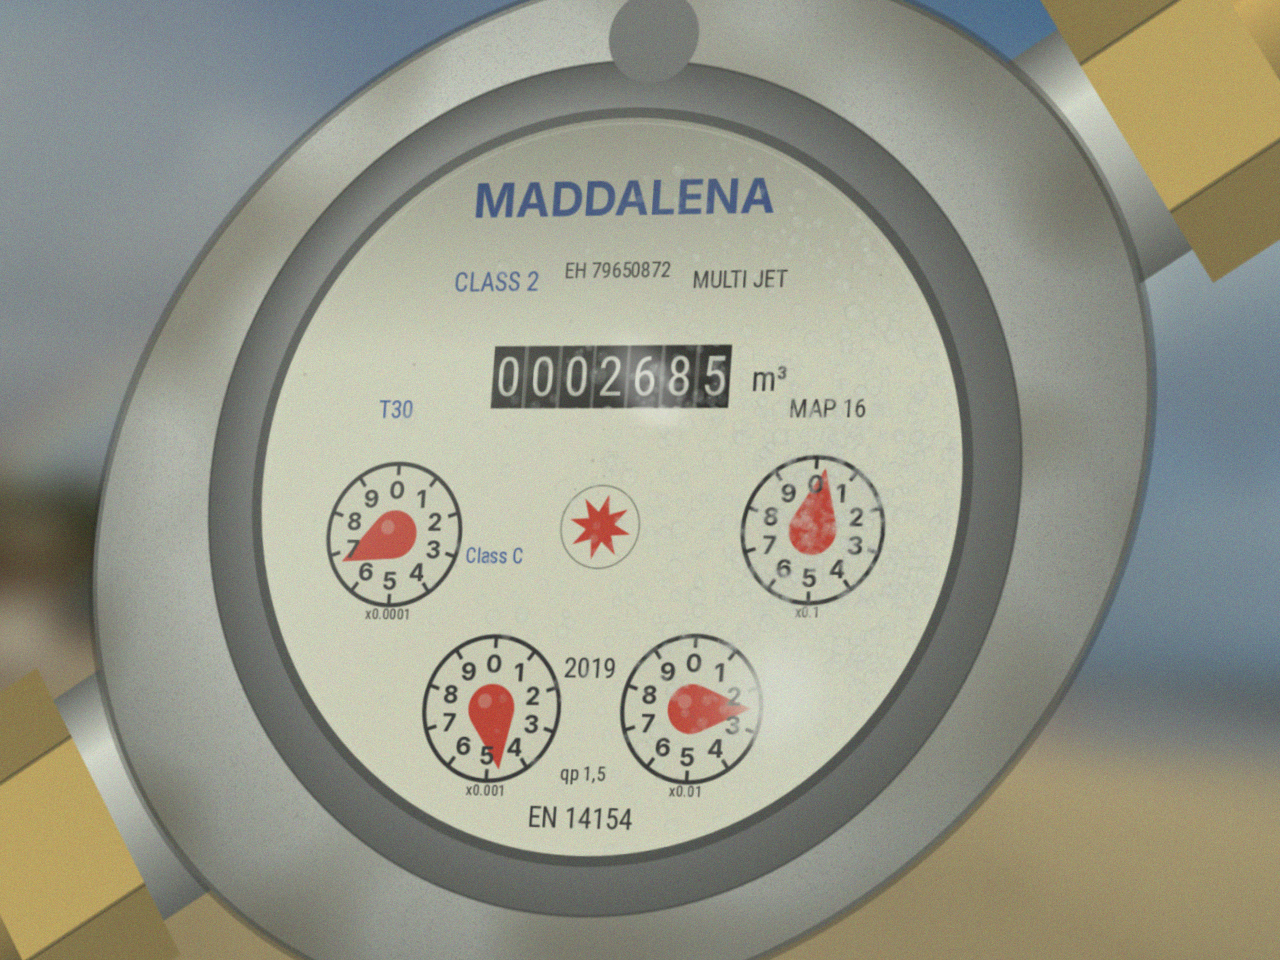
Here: 2685.0246 m³
